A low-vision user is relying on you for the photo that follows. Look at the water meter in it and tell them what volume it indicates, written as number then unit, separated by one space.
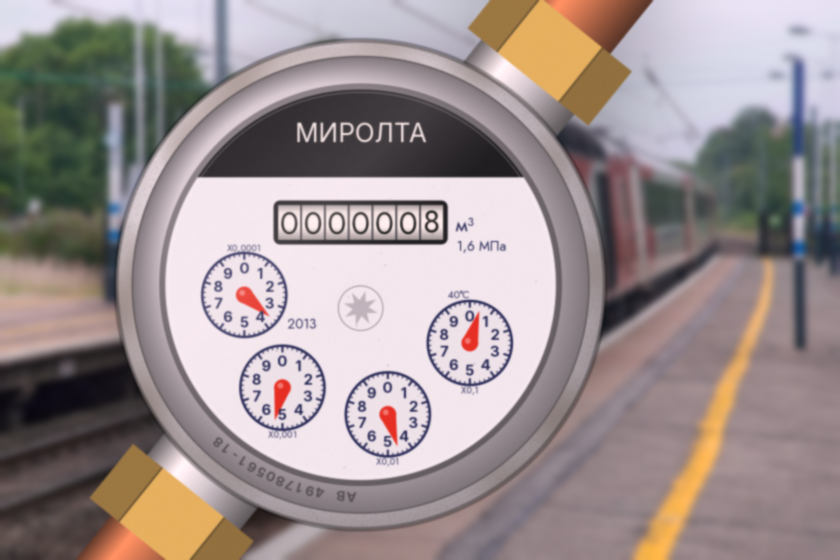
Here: 8.0453 m³
